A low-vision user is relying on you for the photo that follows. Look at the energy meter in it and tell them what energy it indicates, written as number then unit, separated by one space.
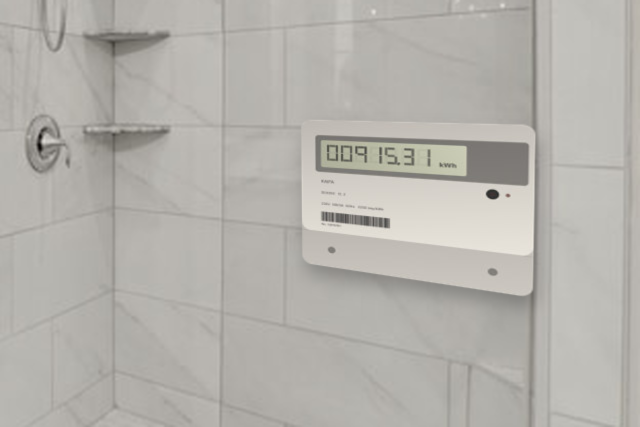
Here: 915.31 kWh
